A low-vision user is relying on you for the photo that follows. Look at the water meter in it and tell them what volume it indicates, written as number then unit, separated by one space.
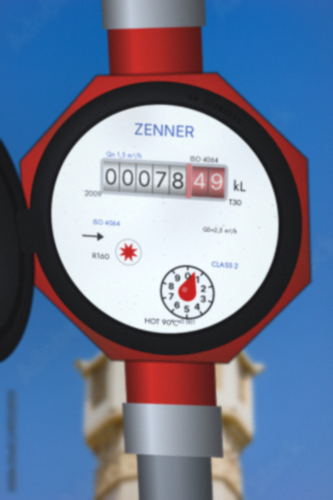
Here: 78.490 kL
